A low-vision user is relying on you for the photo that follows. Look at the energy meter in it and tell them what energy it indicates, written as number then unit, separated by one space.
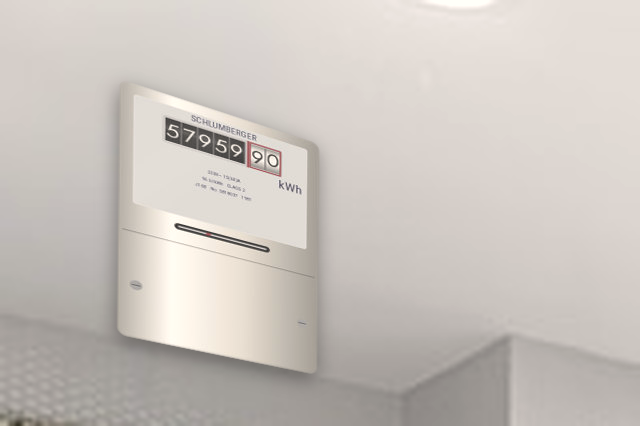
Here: 57959.90 kWh
